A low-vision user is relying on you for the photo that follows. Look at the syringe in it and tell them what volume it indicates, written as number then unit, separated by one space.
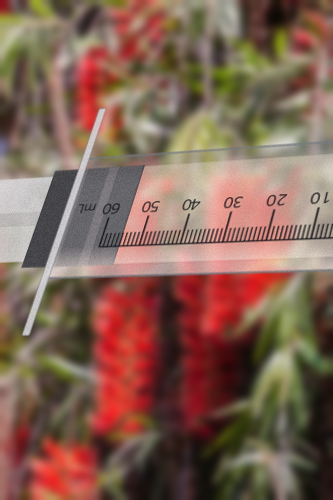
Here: 55 mL
